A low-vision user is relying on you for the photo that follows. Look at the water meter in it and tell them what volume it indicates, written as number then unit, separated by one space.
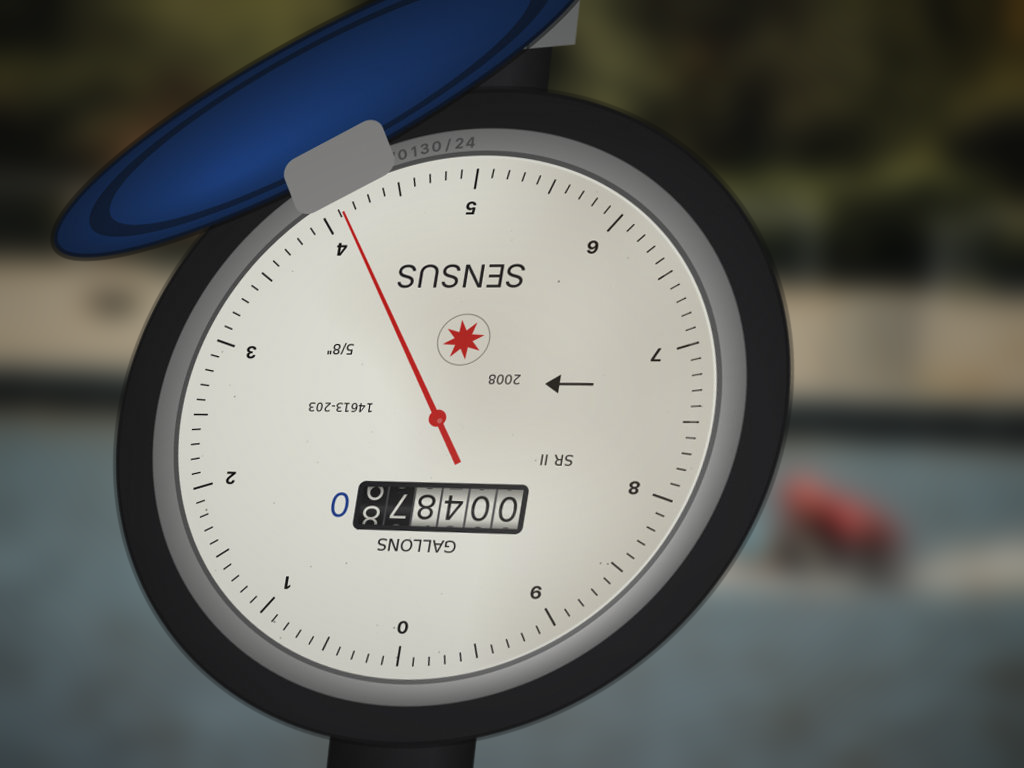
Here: 48784.1 gal
